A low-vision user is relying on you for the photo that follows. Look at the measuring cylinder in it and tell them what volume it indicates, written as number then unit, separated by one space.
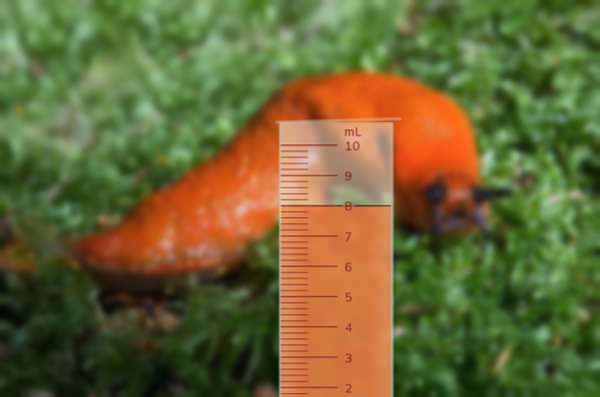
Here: 8 mL
